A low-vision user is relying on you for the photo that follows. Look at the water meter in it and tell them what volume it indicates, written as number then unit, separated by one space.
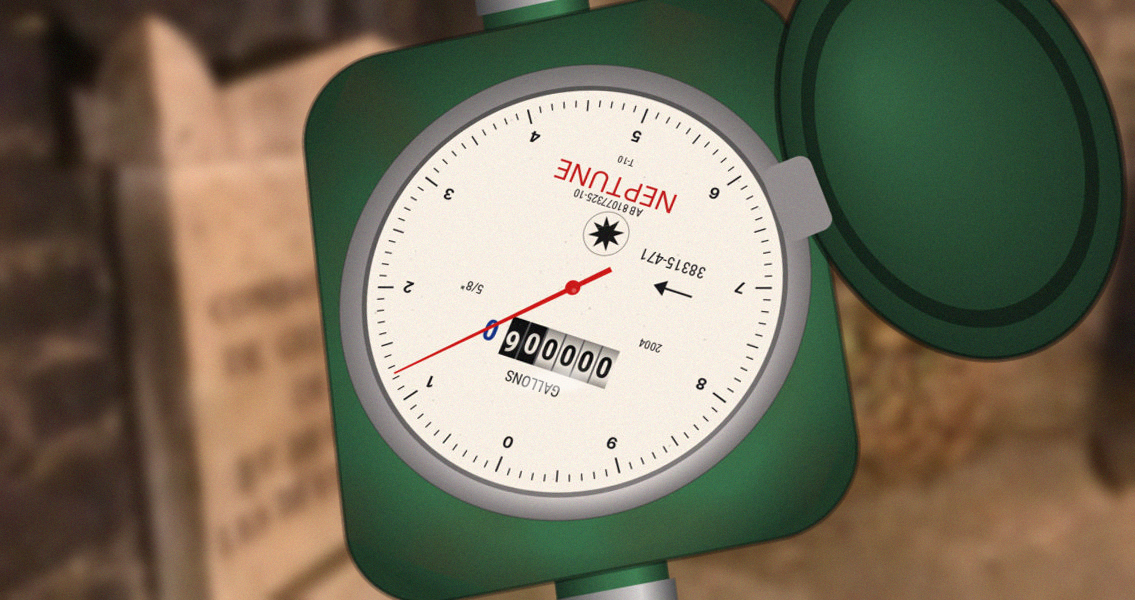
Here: 61.2 gal
